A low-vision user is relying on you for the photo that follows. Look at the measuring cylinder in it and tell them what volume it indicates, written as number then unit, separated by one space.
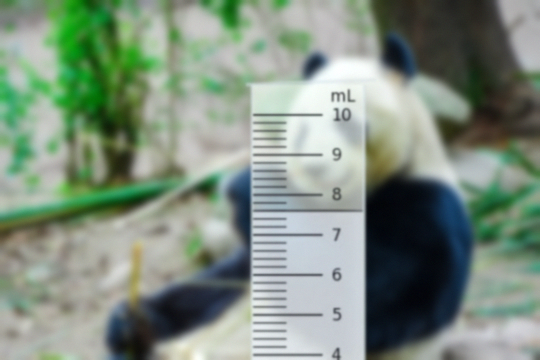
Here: 7.6 mL
